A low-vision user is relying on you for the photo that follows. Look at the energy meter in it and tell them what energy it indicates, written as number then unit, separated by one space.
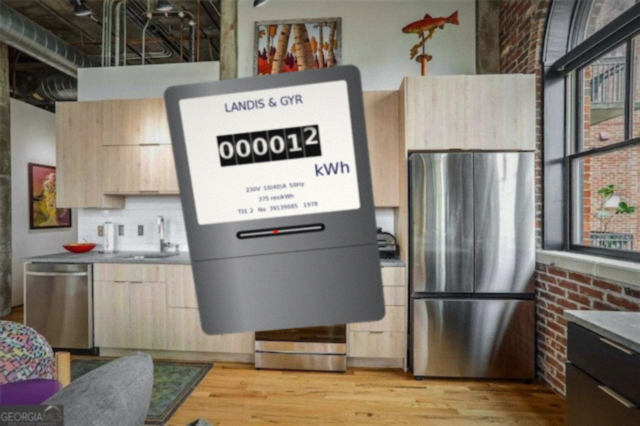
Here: 12 kWh
